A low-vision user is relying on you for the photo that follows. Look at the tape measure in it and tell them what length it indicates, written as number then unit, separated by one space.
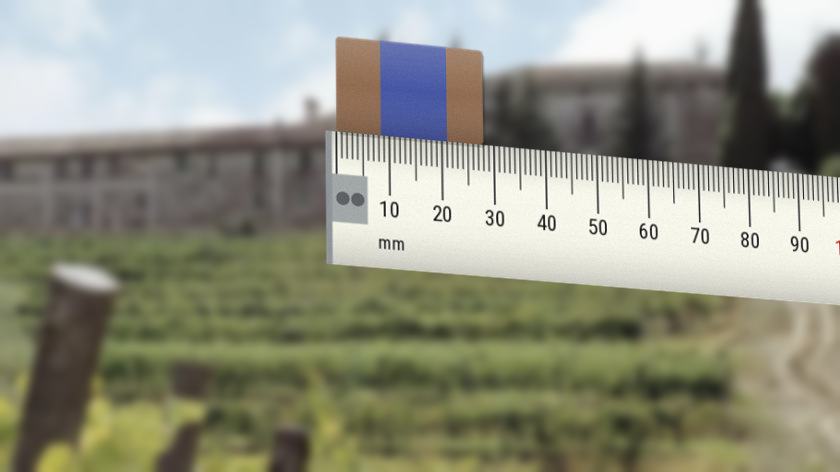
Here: 28 mm
